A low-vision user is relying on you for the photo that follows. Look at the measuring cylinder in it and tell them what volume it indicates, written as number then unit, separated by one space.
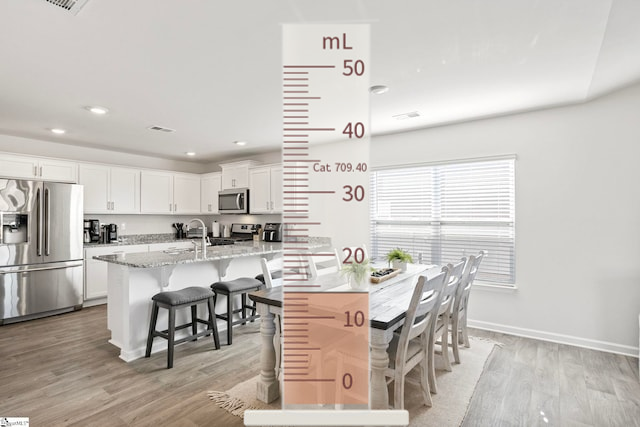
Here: 14 mL
